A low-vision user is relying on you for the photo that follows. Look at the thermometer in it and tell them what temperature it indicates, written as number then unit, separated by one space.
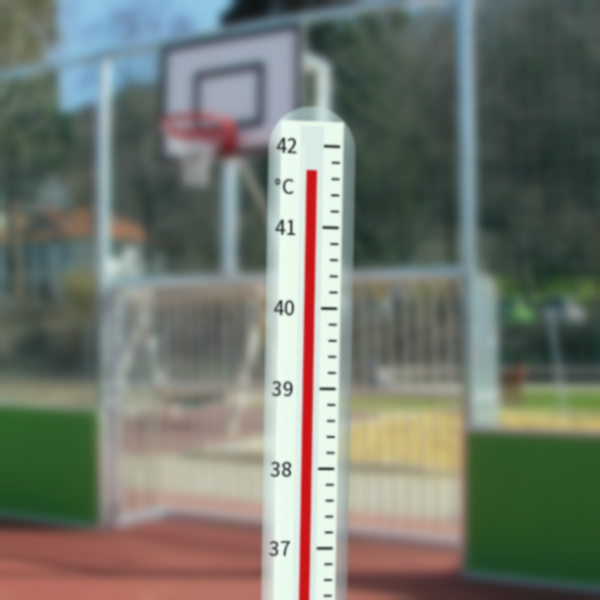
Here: 41.7 °C
